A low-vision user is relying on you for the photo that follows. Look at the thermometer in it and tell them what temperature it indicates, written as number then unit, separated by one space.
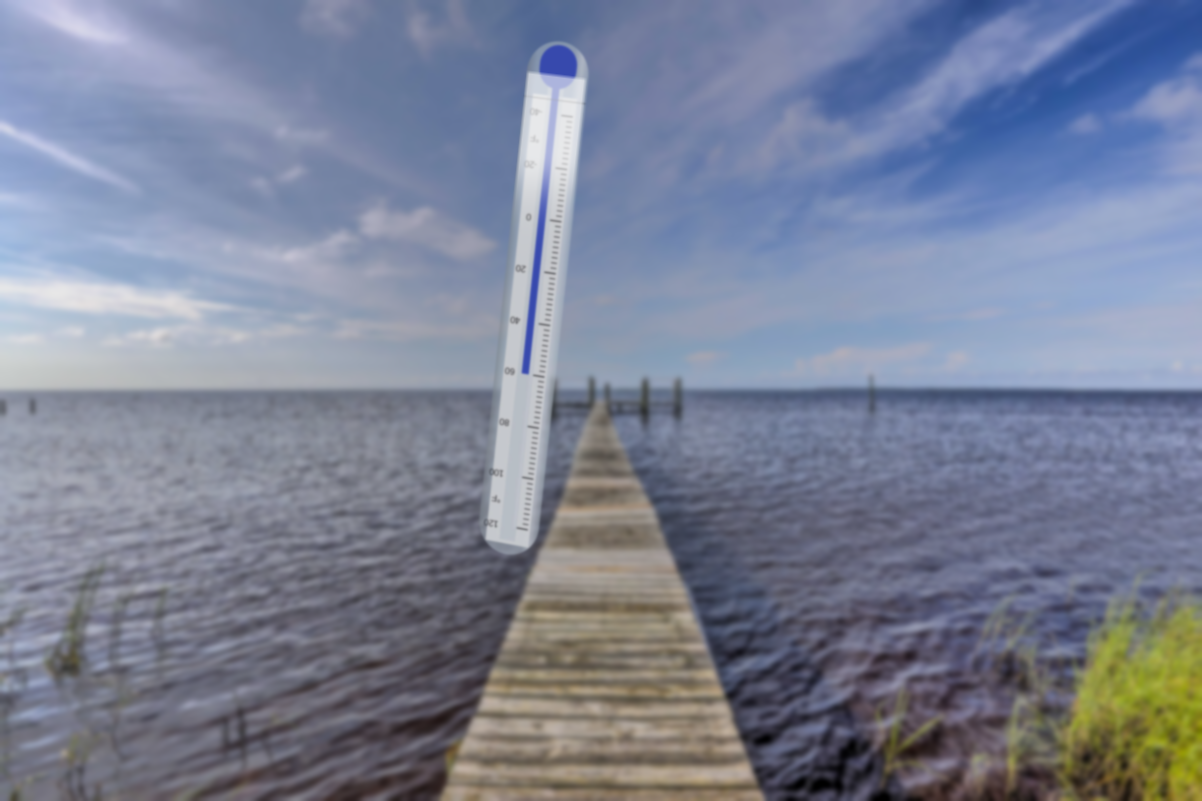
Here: 60 °F
